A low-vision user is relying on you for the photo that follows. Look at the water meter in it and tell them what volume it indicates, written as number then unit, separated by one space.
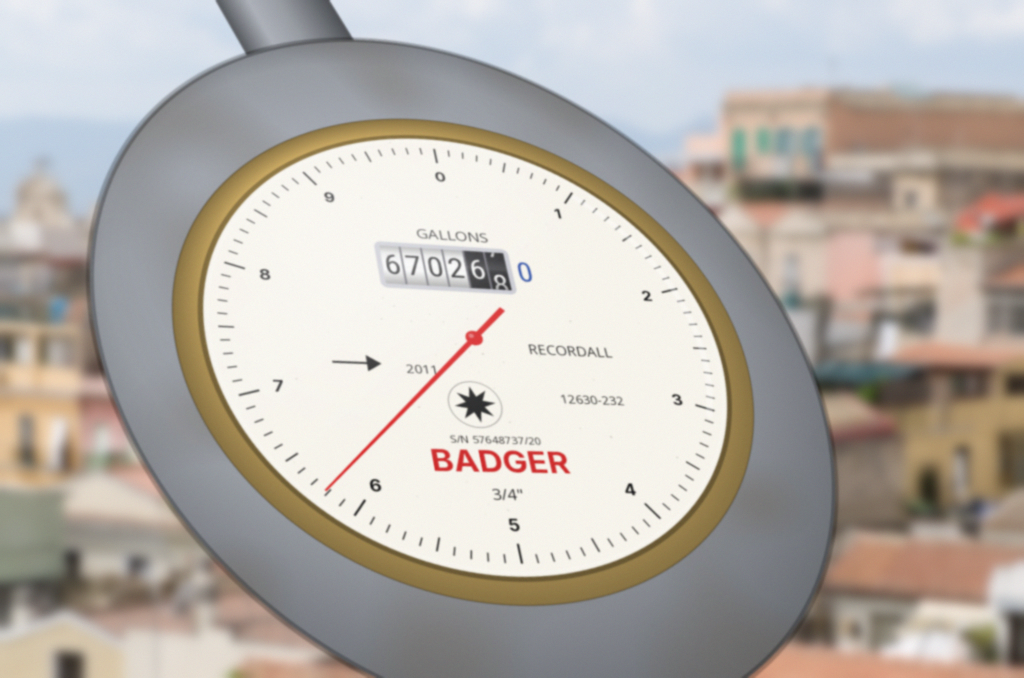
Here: 6702676.2 gal
